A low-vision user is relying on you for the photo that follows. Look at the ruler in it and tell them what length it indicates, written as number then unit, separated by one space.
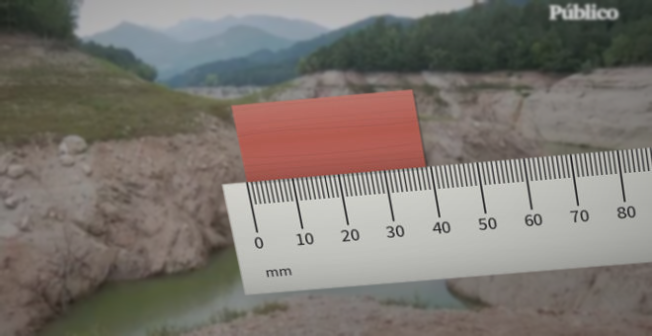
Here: 39 mm
